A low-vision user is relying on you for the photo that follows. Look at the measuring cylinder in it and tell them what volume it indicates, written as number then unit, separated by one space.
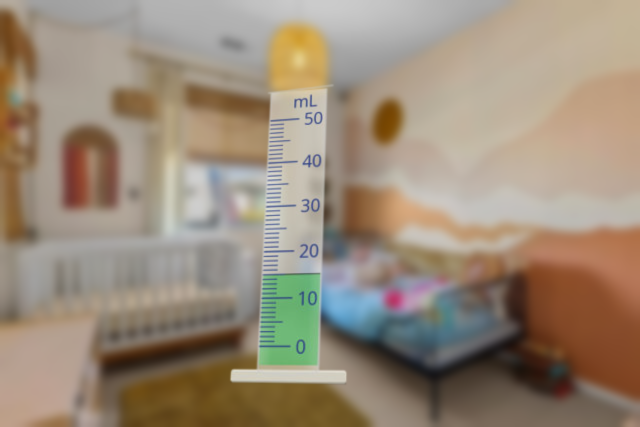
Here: 15 mL
